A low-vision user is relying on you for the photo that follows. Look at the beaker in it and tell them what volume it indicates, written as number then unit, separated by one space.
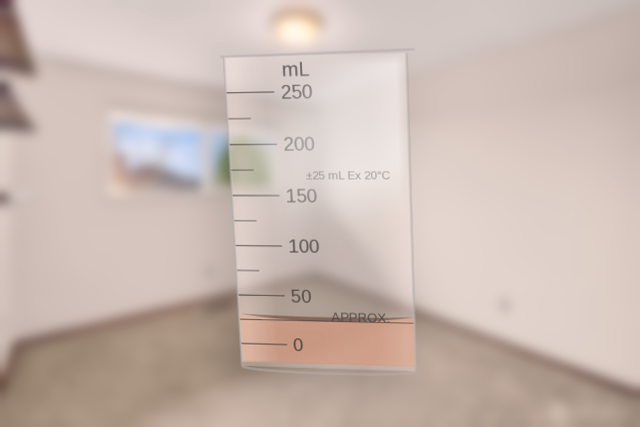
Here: 25 mL
